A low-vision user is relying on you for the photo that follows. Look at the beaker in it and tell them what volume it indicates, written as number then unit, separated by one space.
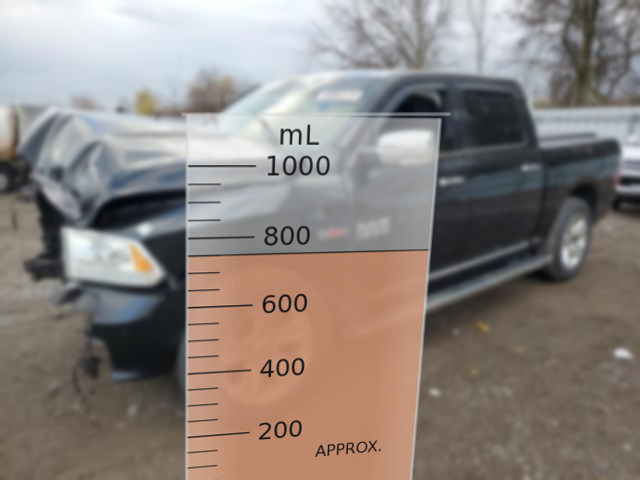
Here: 750 mL
